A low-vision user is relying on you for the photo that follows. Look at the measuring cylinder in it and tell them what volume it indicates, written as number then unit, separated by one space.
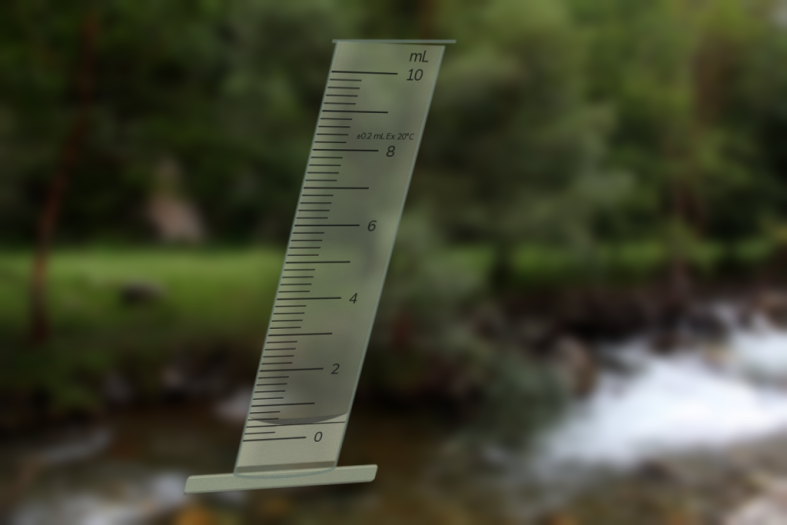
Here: 0.4 mL
